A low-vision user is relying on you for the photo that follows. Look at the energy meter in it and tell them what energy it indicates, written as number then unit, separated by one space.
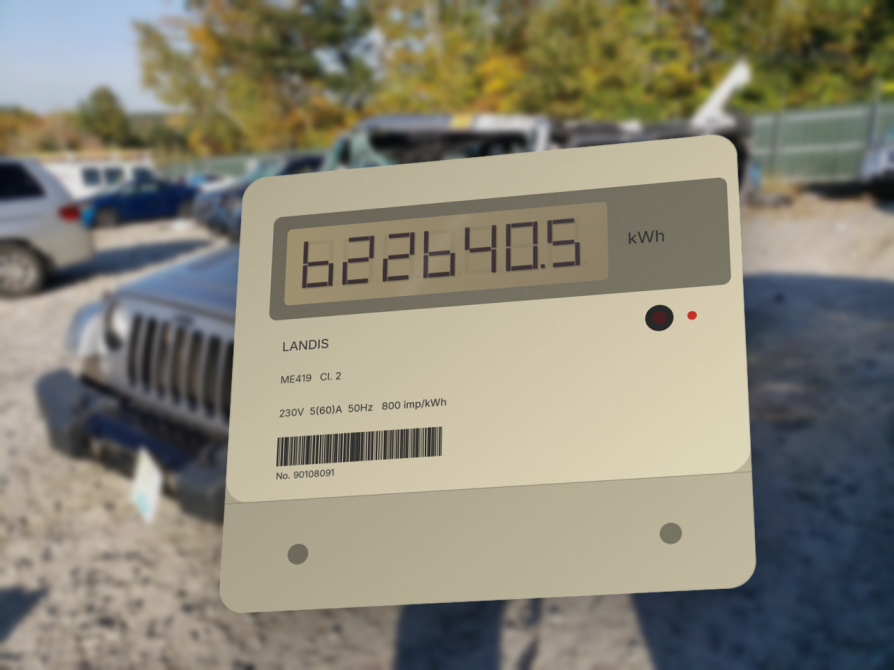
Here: 622640.5 kWh
